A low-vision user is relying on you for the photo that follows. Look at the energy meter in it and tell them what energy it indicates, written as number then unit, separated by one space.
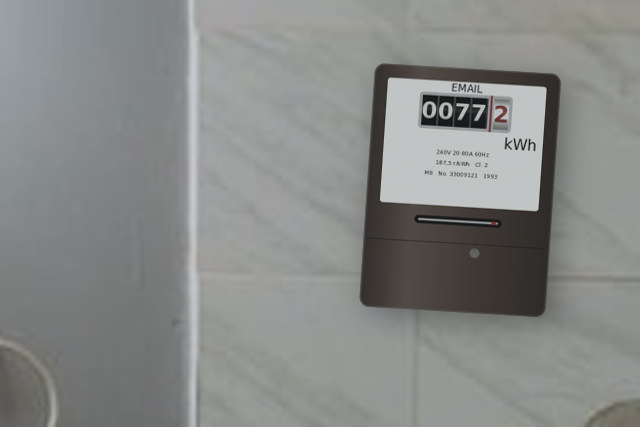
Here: 77.2 kWh
